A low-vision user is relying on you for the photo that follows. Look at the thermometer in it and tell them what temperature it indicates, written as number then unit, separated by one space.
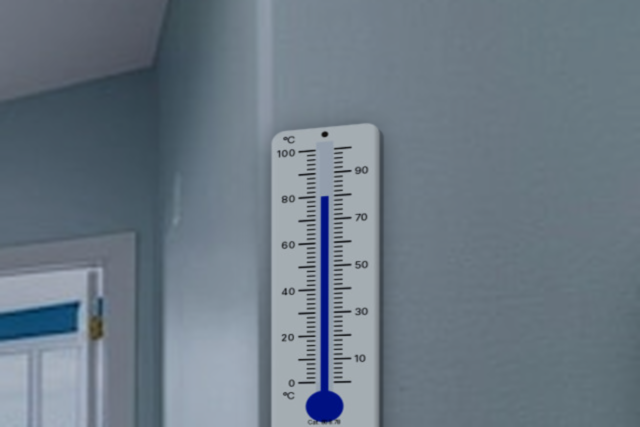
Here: 80 °C
